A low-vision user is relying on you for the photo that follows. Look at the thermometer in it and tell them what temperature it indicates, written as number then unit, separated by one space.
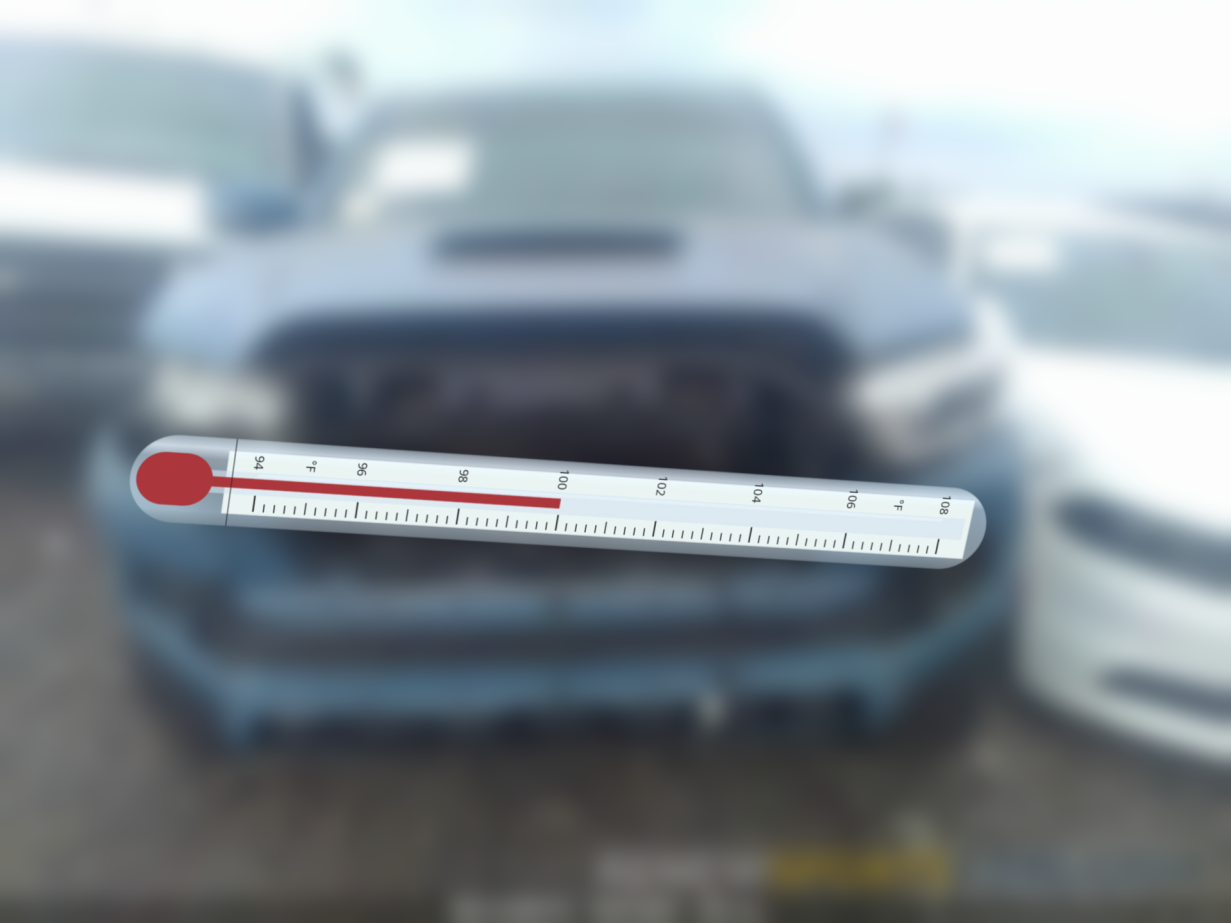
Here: 100 °F
